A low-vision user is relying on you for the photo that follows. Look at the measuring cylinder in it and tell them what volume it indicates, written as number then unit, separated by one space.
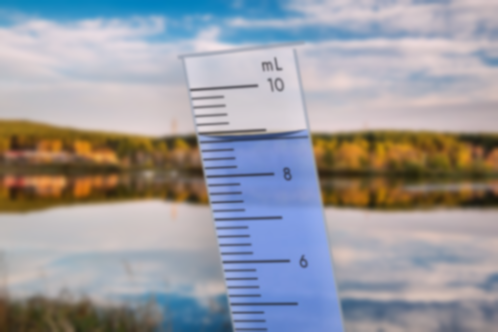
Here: 8.8 mL
